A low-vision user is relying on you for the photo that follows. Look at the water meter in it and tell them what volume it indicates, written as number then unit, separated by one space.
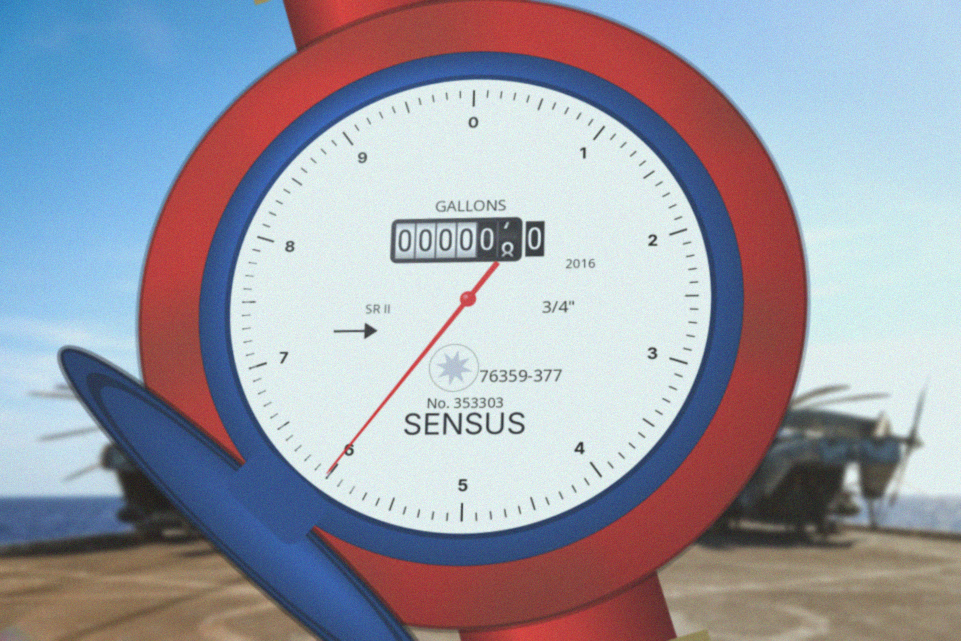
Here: 76.0 gal
